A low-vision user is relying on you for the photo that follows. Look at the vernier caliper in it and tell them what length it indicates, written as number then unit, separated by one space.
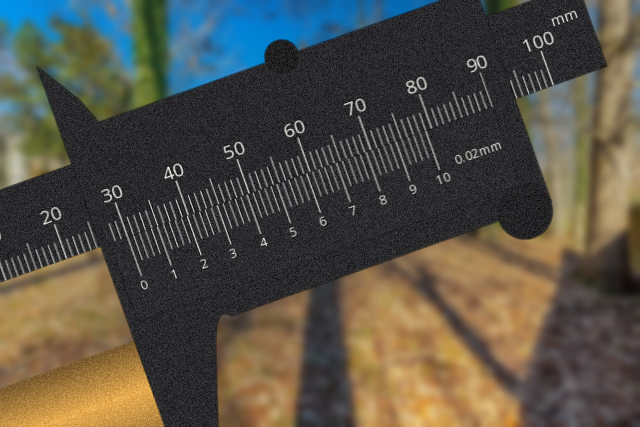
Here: 30.0 mm
